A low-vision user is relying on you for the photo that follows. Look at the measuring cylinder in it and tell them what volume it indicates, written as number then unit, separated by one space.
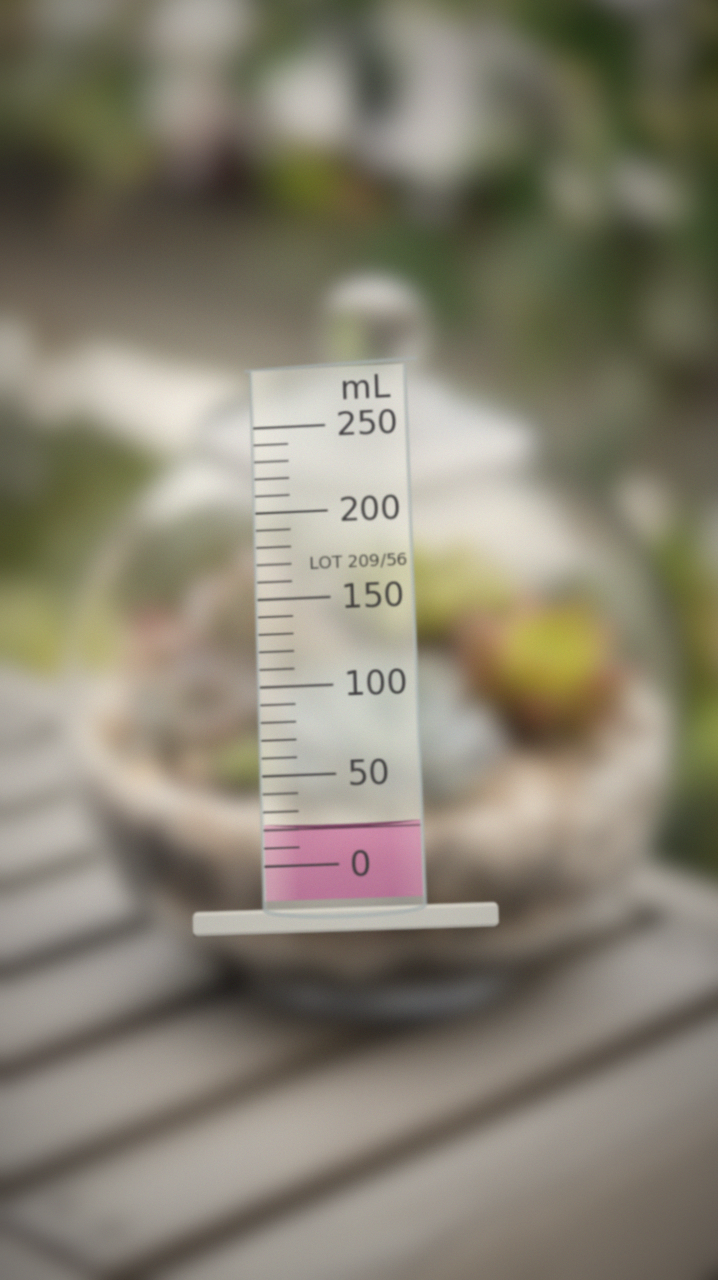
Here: 20 mL
